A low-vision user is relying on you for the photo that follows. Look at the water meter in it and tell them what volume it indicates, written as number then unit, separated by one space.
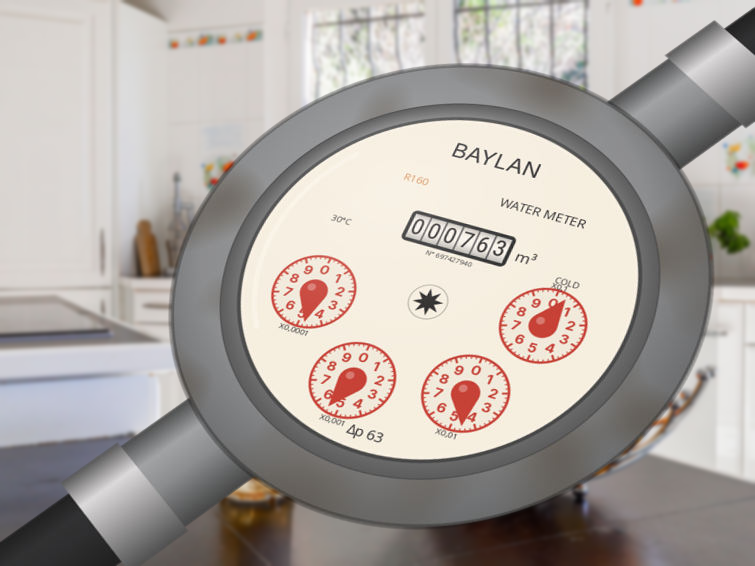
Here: 763.0454 m³
